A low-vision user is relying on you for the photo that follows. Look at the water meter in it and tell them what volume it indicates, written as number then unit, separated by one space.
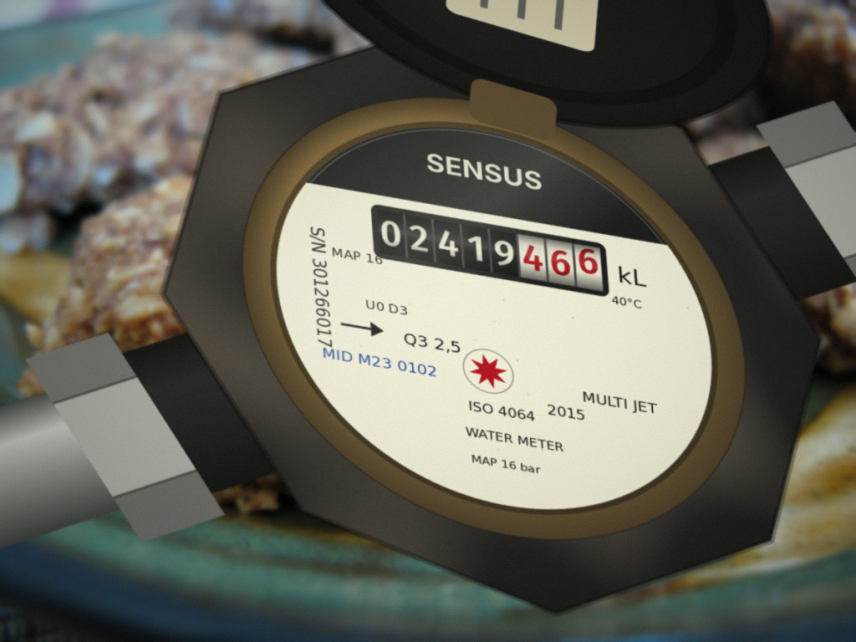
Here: 2419.466 kL
